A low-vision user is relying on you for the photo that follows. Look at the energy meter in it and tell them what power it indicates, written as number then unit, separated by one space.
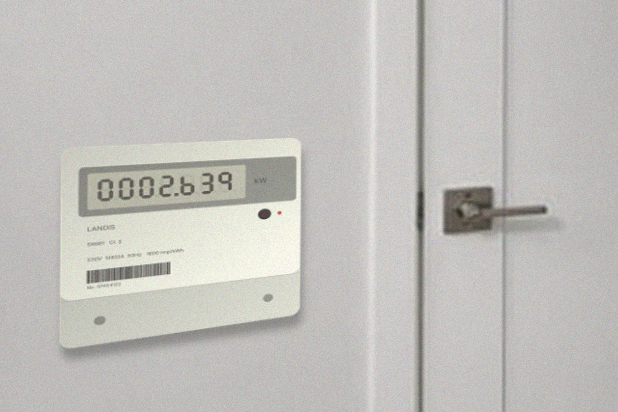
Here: 2.639 kW
